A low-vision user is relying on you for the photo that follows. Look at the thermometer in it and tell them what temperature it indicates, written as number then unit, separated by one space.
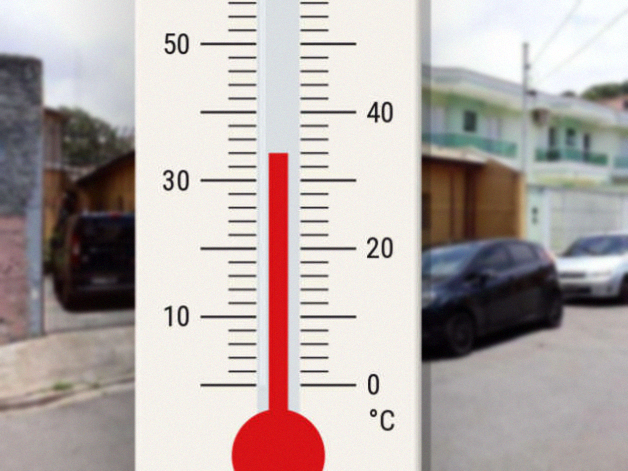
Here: 34 °C
